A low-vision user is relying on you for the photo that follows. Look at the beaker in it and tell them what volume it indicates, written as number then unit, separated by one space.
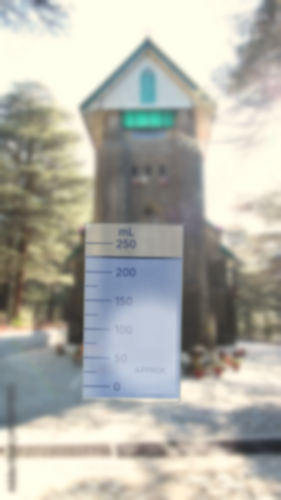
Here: 225 mL
